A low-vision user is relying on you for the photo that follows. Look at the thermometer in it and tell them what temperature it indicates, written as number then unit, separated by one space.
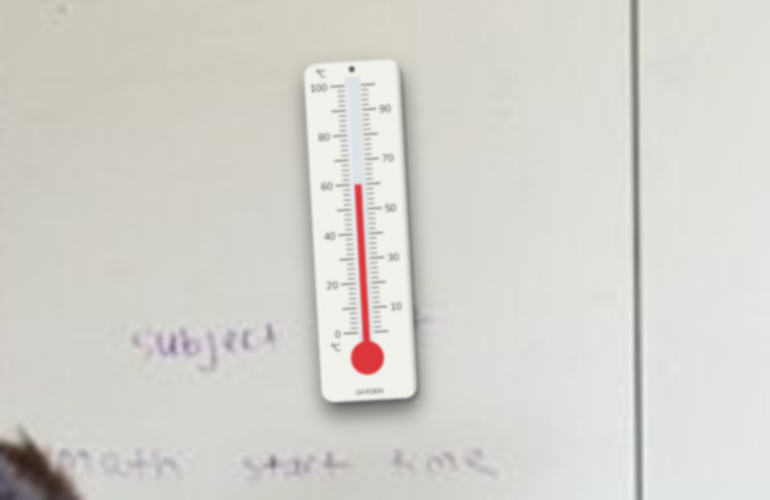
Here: 60 °C
